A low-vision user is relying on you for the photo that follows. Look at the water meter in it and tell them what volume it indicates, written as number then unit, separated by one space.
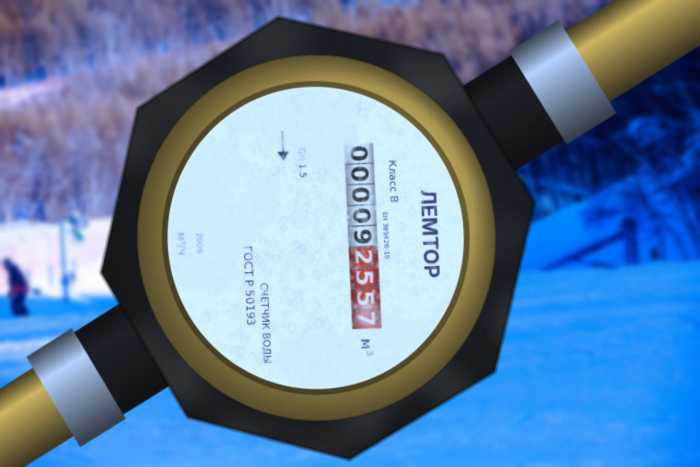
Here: 9.2557 m³
